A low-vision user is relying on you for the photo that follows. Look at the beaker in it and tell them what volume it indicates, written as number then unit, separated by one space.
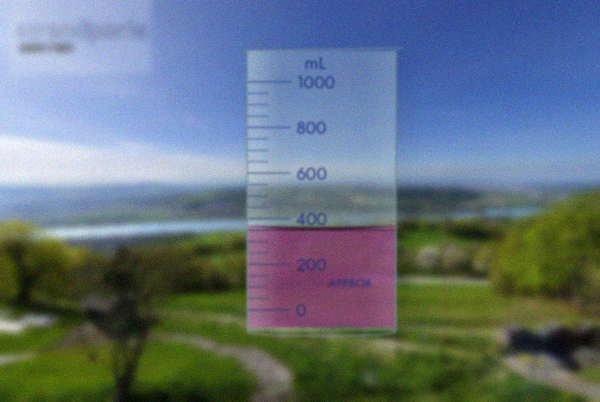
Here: 350 mL
